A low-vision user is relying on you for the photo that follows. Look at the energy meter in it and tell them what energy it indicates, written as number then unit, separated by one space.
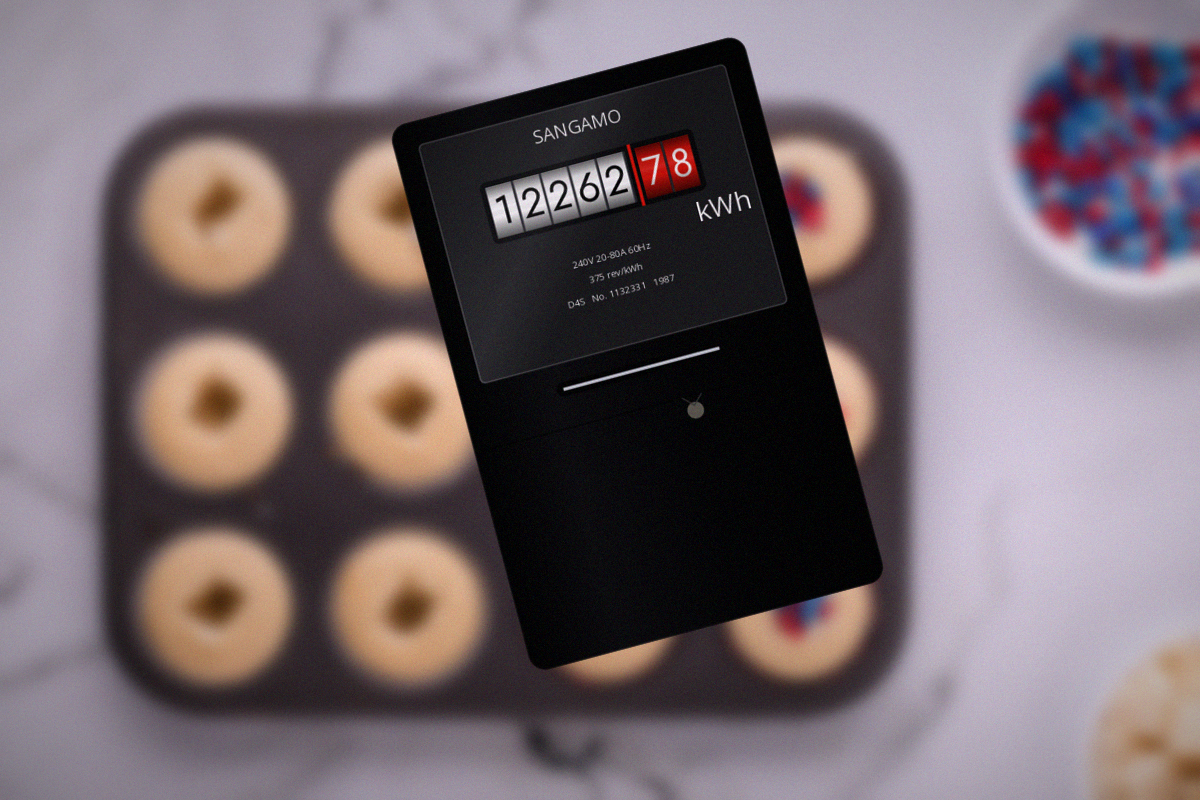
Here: 12262.78 kWh
